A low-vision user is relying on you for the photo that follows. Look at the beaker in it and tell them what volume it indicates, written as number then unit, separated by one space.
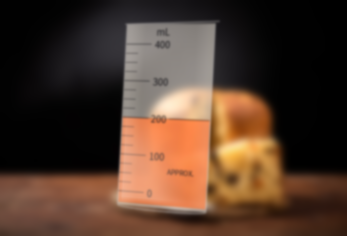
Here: 200 mL
